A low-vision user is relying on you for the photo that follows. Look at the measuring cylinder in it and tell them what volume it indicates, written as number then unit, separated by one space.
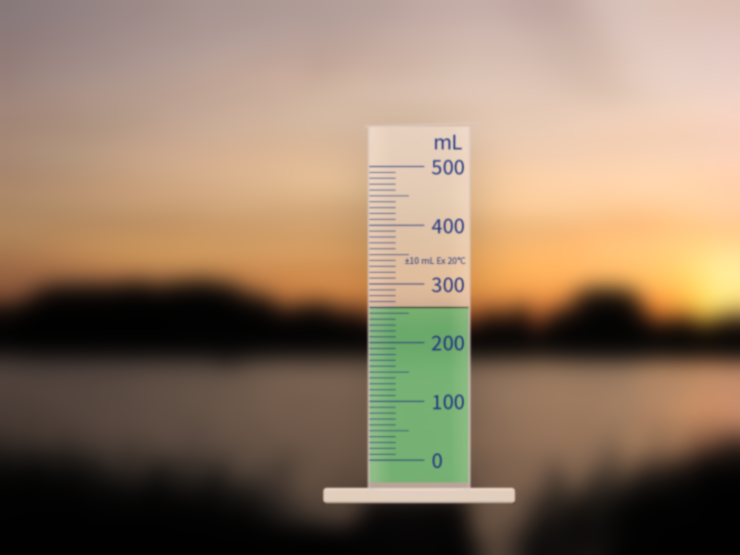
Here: 260 mL
